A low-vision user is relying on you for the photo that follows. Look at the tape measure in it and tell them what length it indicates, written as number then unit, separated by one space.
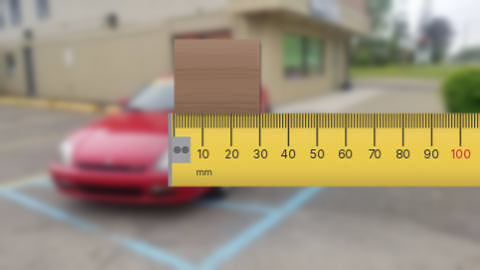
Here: 30 mm
